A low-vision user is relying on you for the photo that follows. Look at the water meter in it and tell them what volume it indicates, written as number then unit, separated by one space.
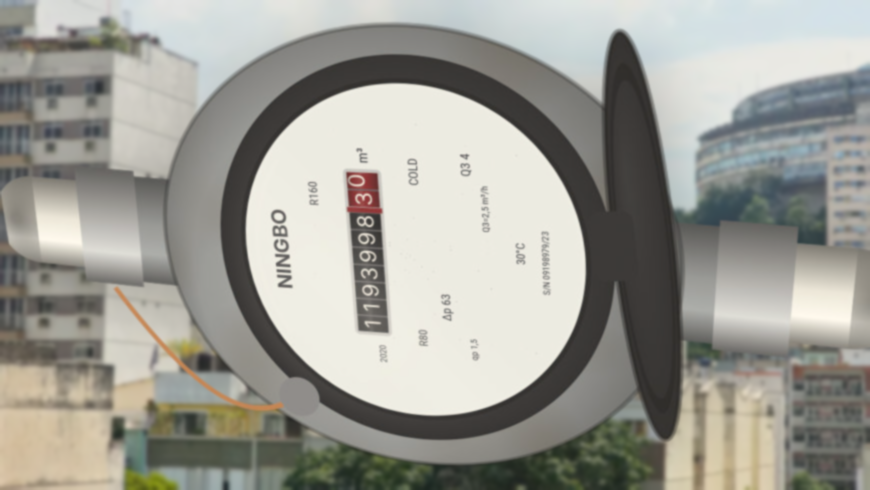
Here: 1193998.30 m³
